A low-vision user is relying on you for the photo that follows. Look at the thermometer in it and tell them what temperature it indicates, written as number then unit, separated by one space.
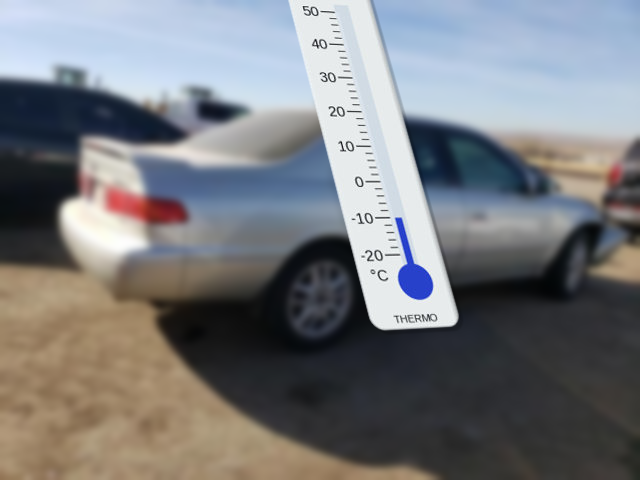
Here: -10 °C
